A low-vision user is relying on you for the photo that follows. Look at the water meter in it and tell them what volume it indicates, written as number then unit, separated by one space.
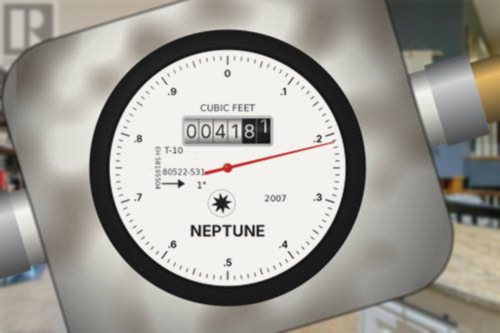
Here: 4181.21 ft³
